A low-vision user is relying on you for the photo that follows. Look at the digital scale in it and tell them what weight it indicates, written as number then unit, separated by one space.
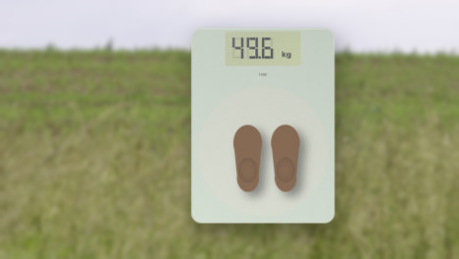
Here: 49.6 kg
